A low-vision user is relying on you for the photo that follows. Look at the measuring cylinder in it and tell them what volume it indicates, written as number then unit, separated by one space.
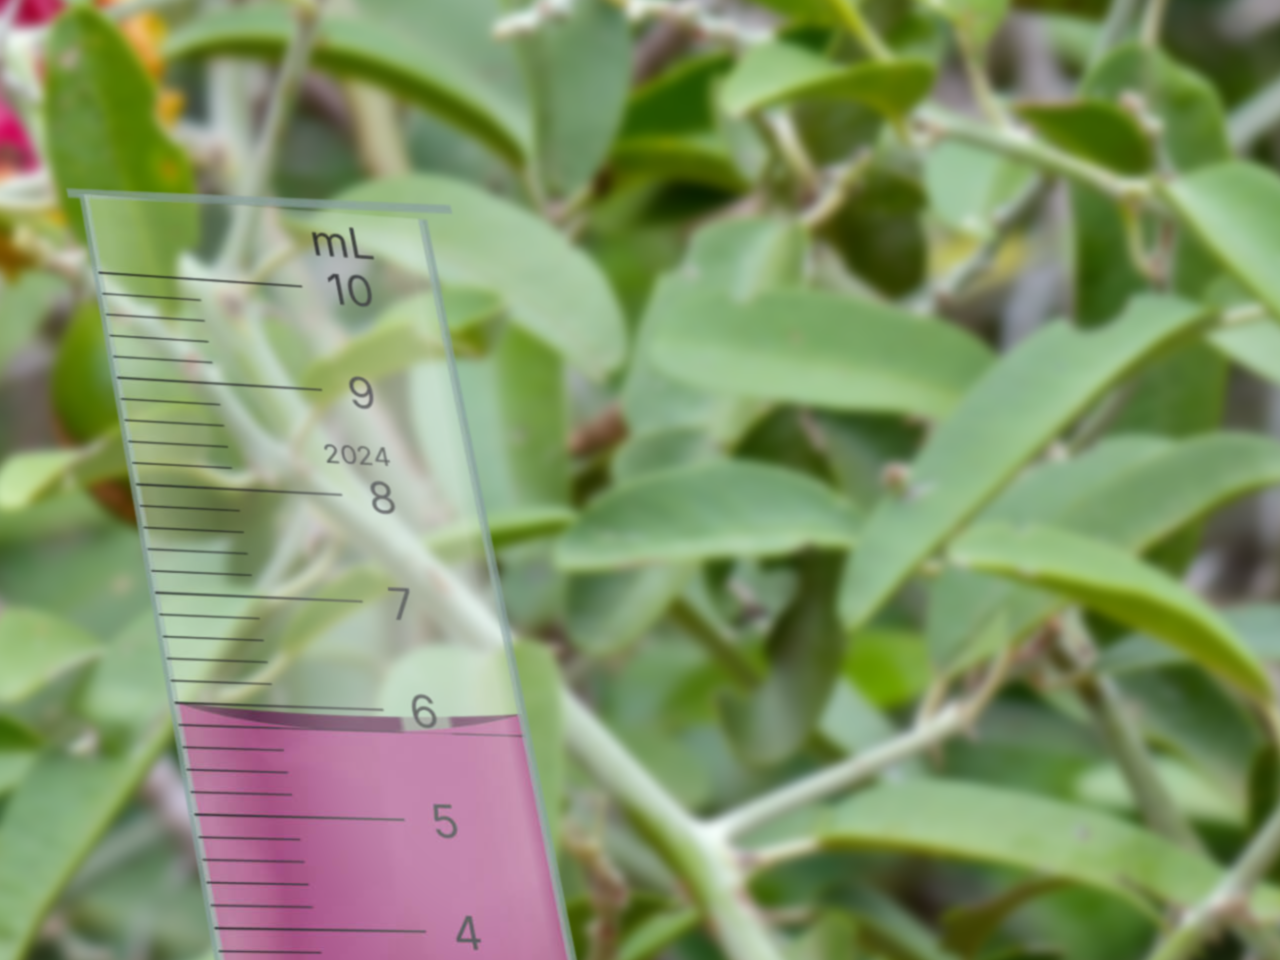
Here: 5.8 mL
